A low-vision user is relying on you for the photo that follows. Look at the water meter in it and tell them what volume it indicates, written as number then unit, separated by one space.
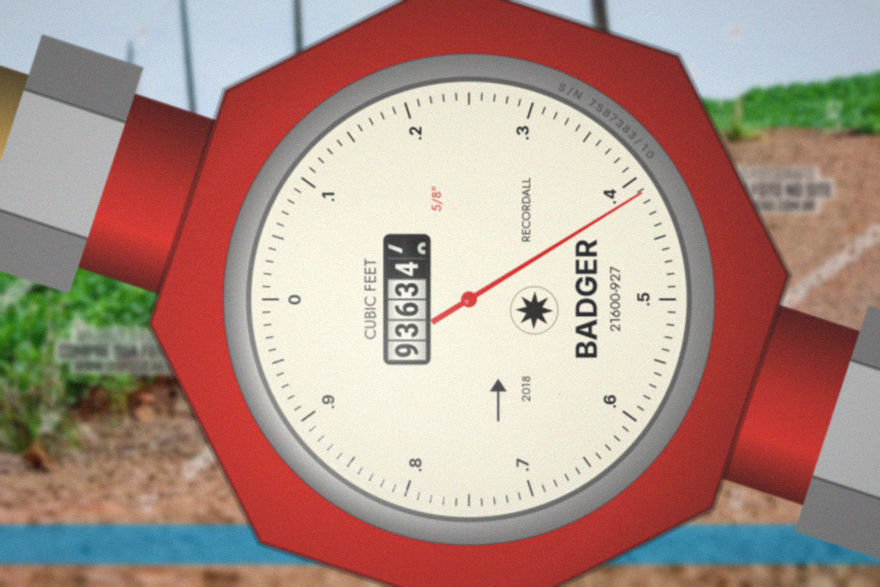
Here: 936347.41 ft³
